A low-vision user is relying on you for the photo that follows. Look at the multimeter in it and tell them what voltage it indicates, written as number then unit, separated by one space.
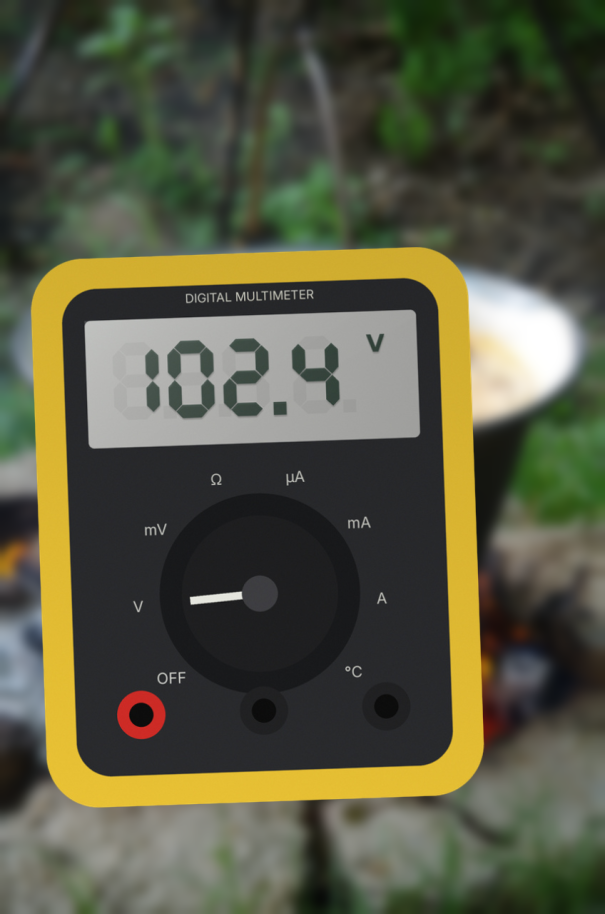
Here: 102.4 V
